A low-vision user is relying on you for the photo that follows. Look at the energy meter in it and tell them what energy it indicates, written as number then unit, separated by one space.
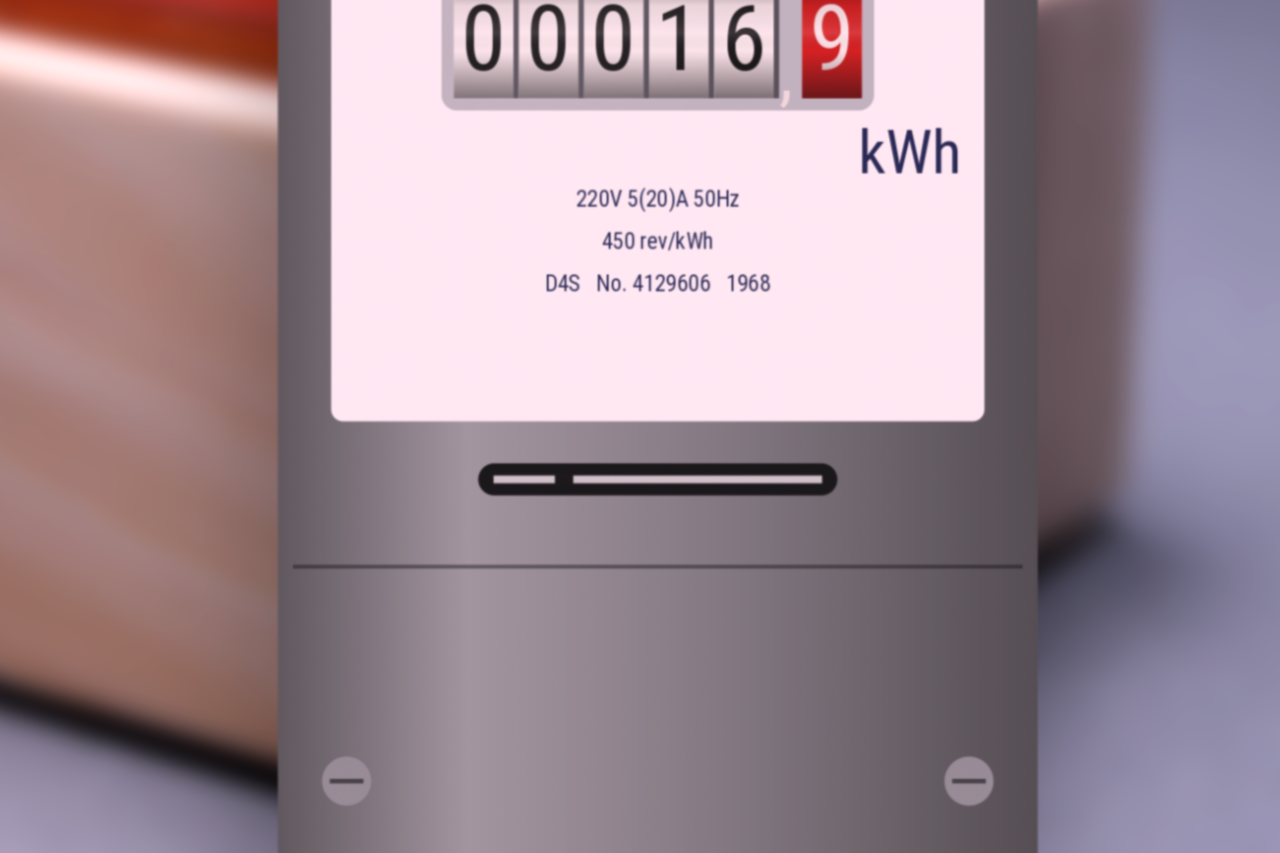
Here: 16.9 kWh
